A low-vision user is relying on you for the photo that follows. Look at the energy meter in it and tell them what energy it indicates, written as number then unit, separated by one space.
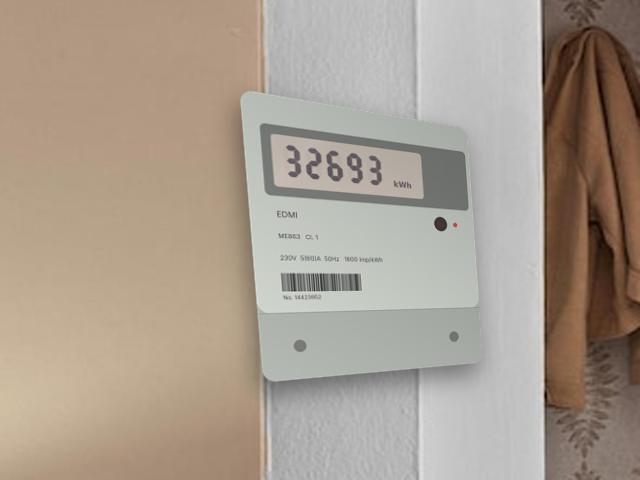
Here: 32693 kWh
